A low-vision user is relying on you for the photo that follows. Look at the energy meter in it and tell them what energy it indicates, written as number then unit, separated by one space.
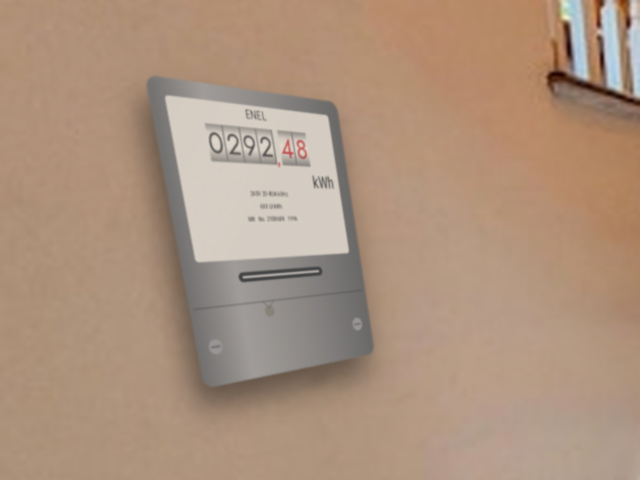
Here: 292.48 kWh
